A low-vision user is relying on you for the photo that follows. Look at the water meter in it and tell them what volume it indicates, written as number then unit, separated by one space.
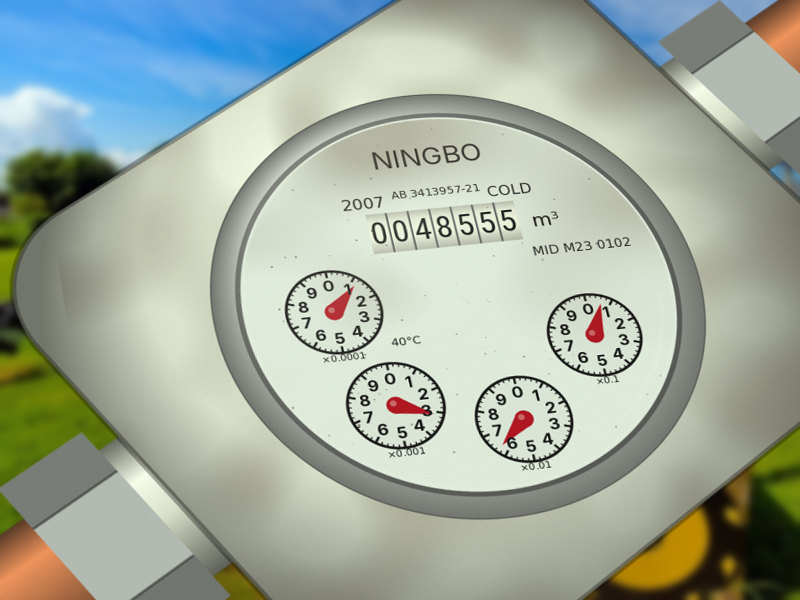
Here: 48555.0631 m³
